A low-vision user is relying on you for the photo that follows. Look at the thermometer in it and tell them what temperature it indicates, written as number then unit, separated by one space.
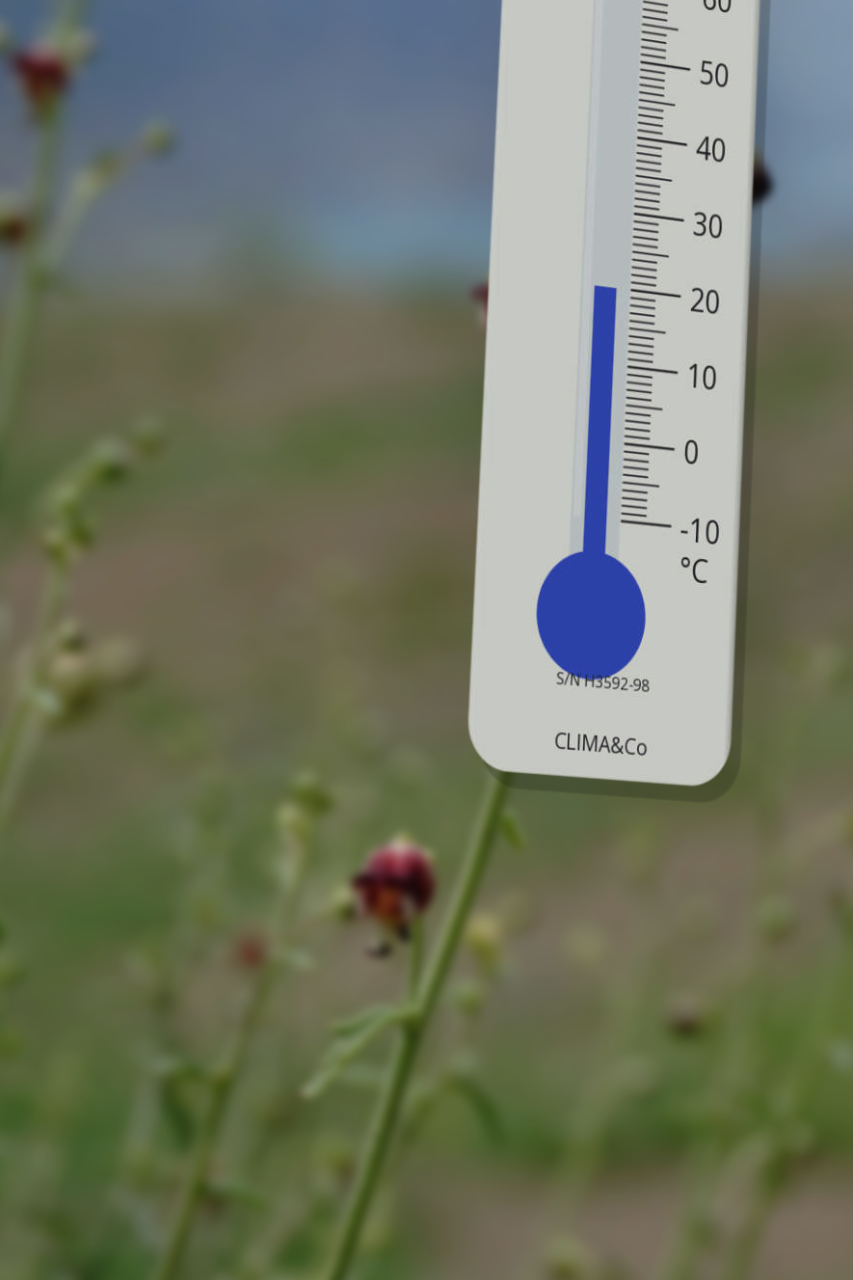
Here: 20 °C
